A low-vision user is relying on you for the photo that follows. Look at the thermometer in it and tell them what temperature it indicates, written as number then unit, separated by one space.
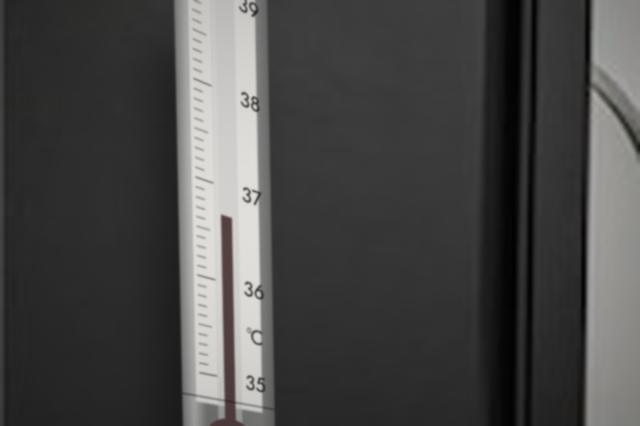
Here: 36.7 °C
